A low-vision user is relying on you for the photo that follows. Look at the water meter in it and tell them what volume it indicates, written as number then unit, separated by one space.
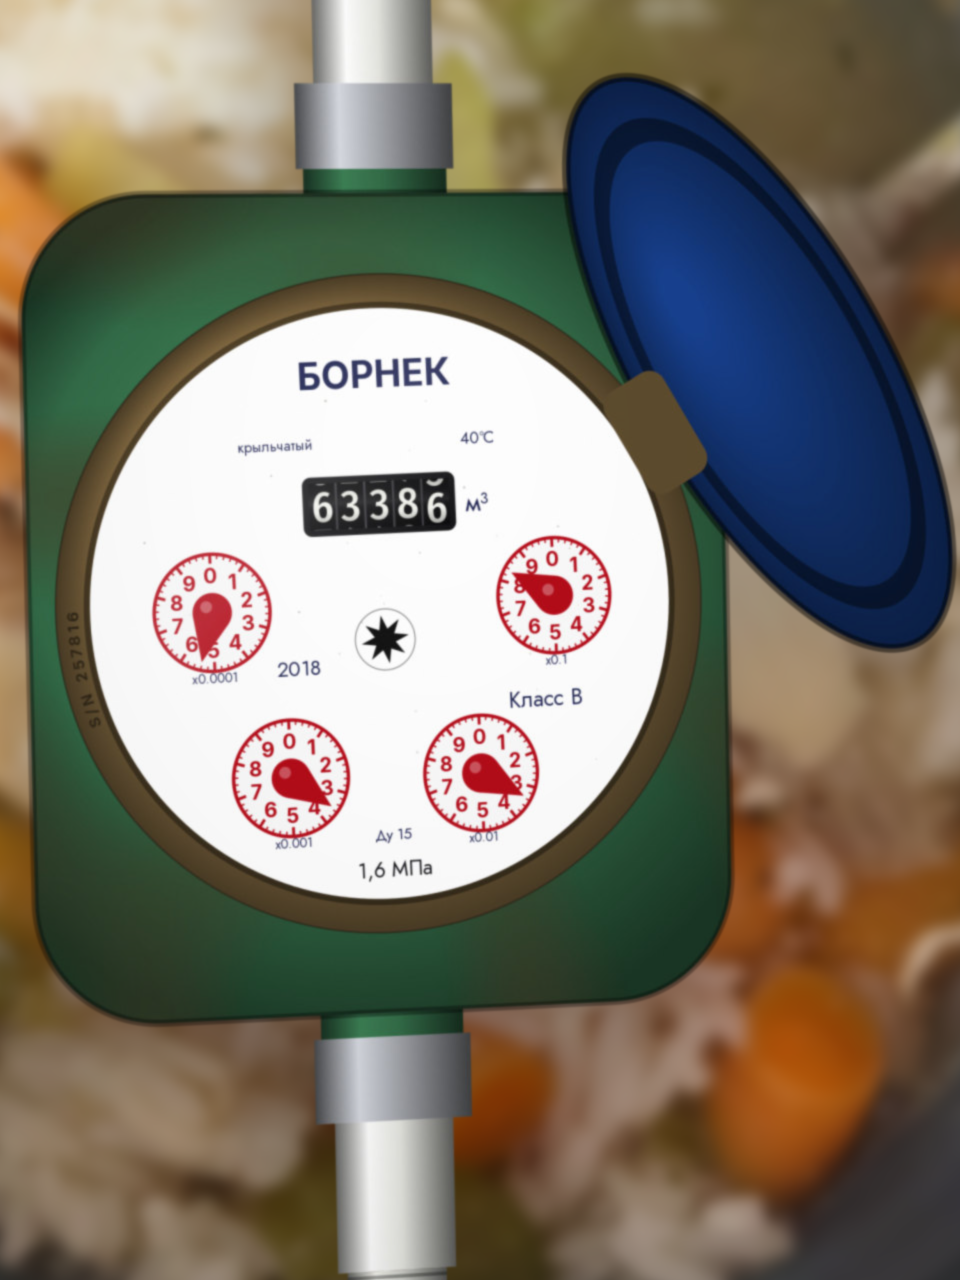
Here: 63385.8335 m³
